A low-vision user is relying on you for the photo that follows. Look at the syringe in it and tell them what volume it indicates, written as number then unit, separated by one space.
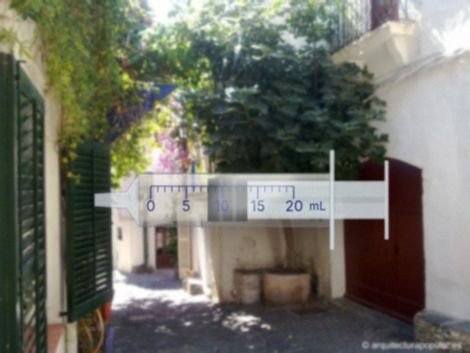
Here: 8 mL
